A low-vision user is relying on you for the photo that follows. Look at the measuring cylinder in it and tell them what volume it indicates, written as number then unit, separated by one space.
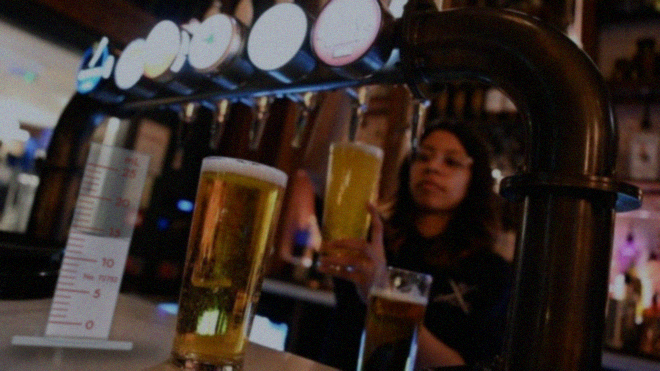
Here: 14 mL
